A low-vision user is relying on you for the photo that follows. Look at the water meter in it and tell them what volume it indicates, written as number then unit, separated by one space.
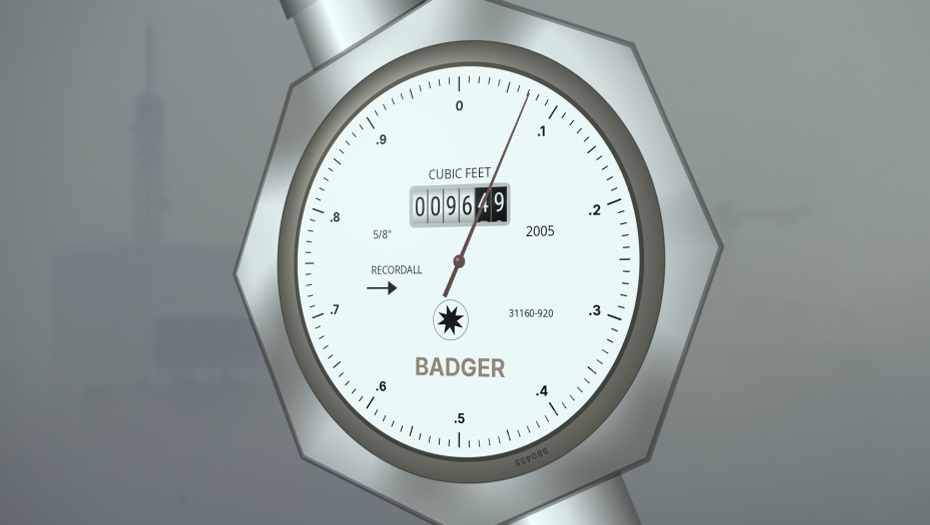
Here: 9649.07 ft³
